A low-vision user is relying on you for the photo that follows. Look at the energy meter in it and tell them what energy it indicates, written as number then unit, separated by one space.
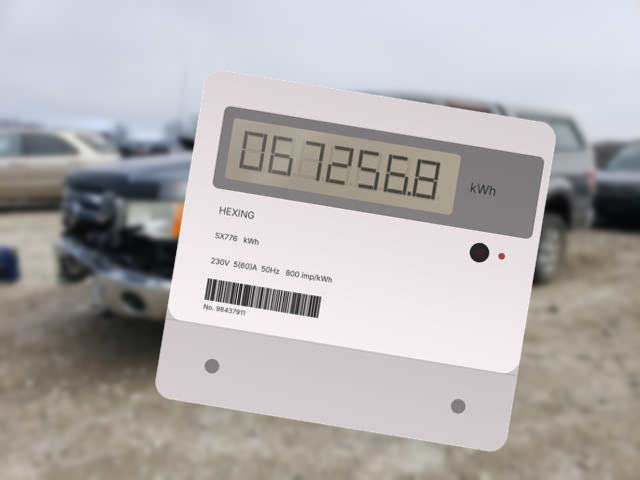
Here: 67256.8 kWh
